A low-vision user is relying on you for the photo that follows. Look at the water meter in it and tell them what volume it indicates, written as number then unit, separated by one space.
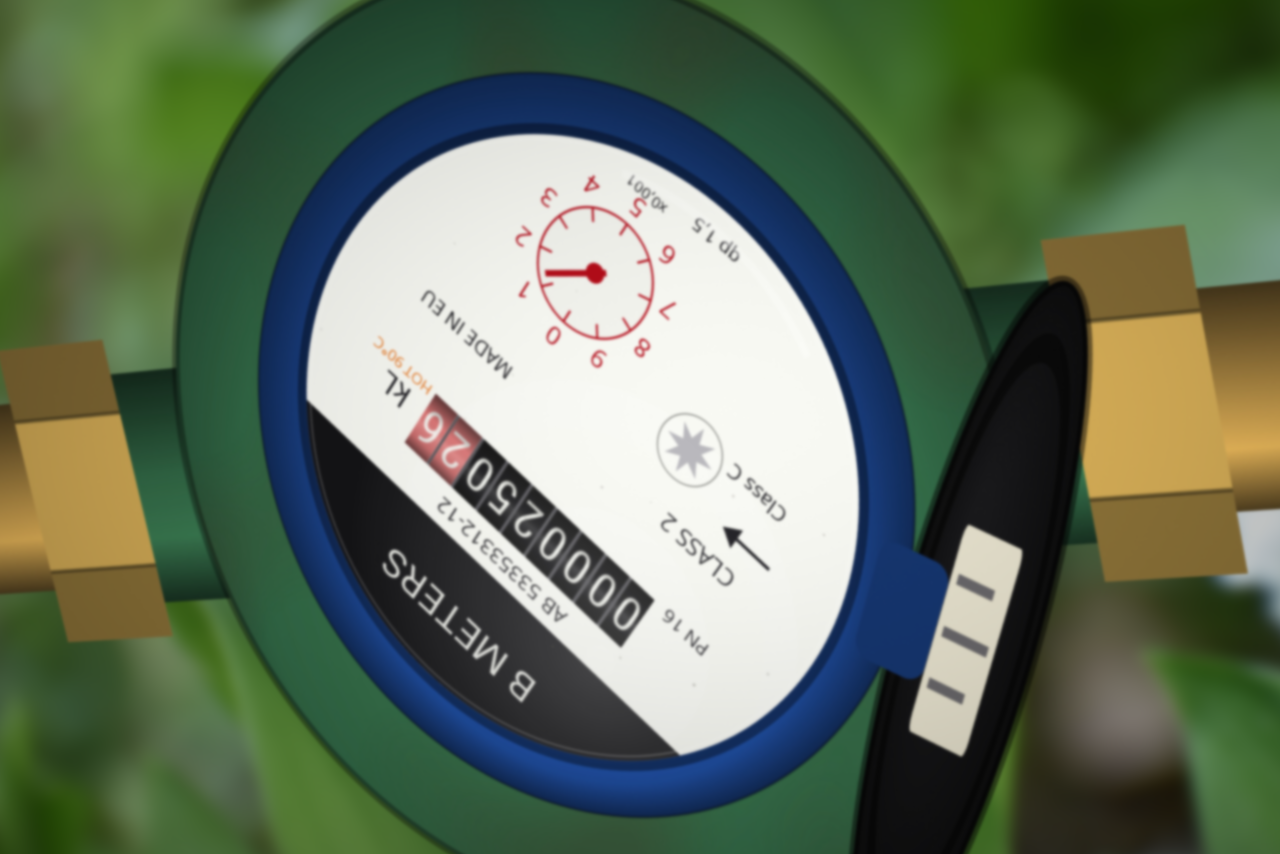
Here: 250.261 kL
